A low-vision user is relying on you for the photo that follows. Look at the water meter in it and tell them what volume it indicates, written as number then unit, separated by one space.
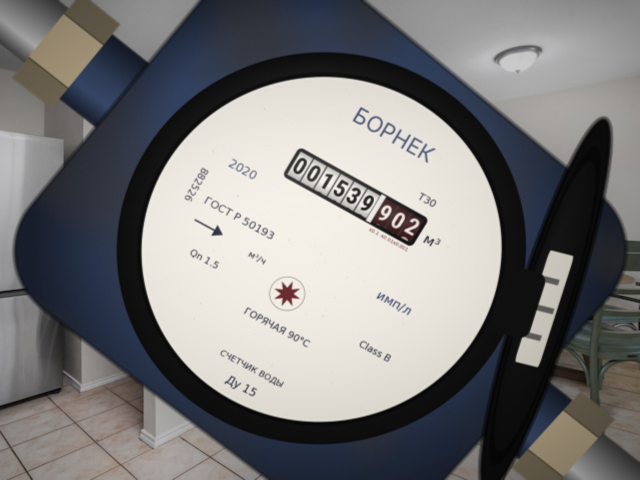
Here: 1539.902 m³
